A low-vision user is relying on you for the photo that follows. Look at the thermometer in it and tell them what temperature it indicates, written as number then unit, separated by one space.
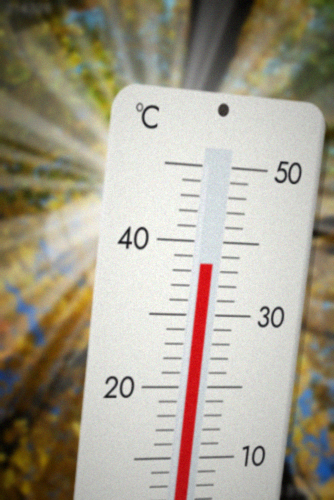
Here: 37 °C
